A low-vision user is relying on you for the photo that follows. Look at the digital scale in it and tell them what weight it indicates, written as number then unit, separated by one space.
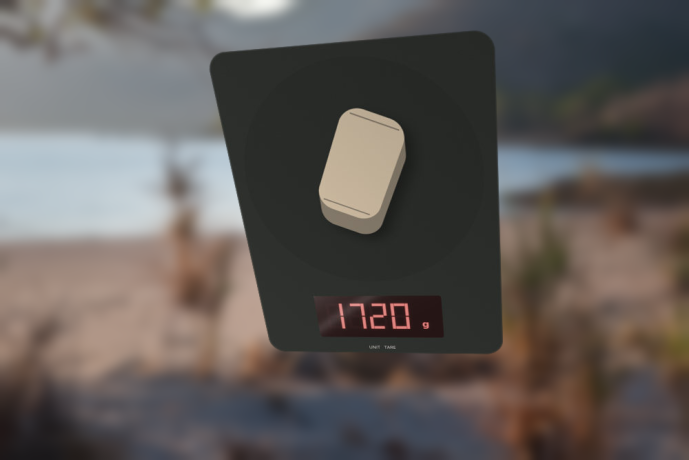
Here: 1720 g
